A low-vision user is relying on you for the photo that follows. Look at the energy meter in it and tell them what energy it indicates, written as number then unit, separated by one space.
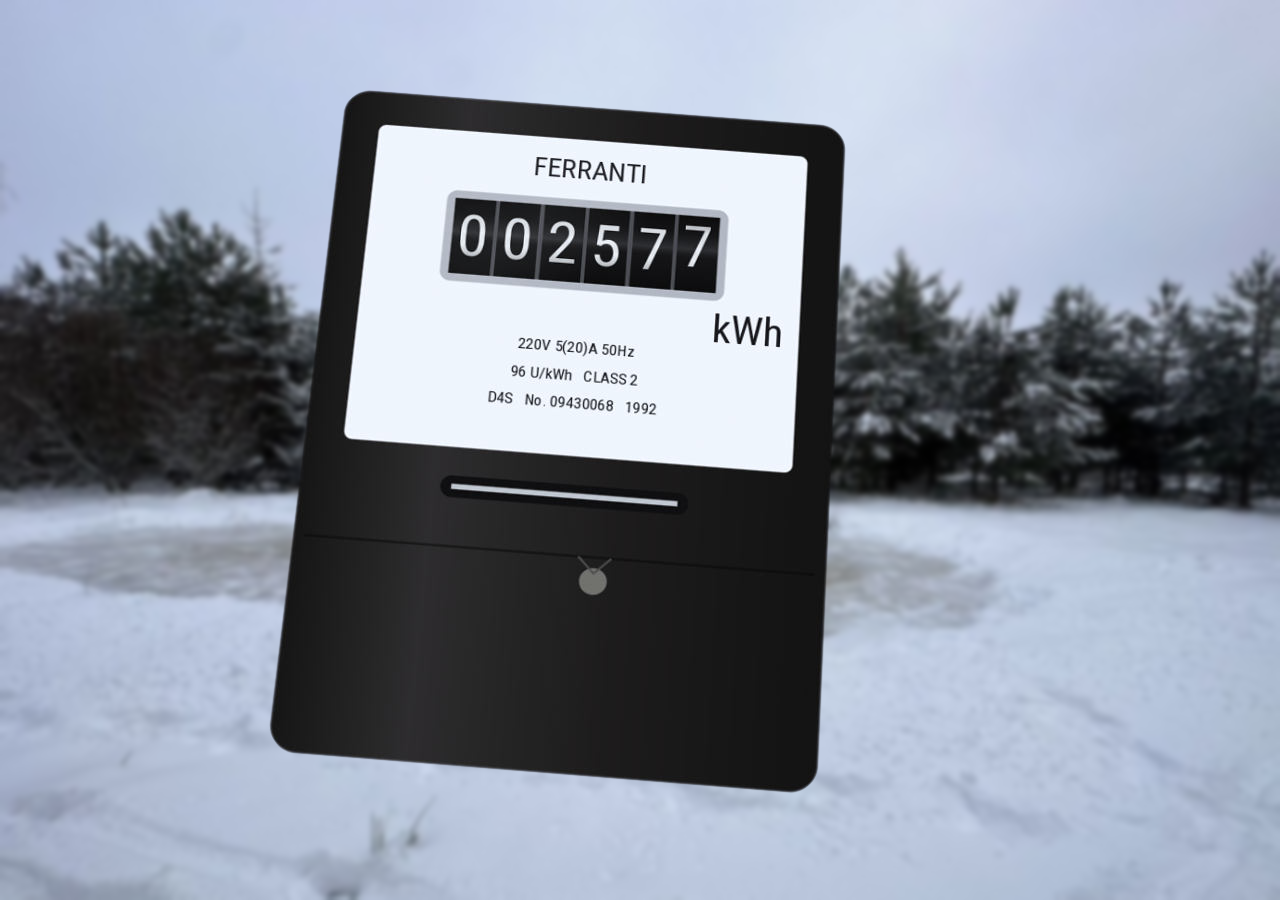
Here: 2577 kWh
